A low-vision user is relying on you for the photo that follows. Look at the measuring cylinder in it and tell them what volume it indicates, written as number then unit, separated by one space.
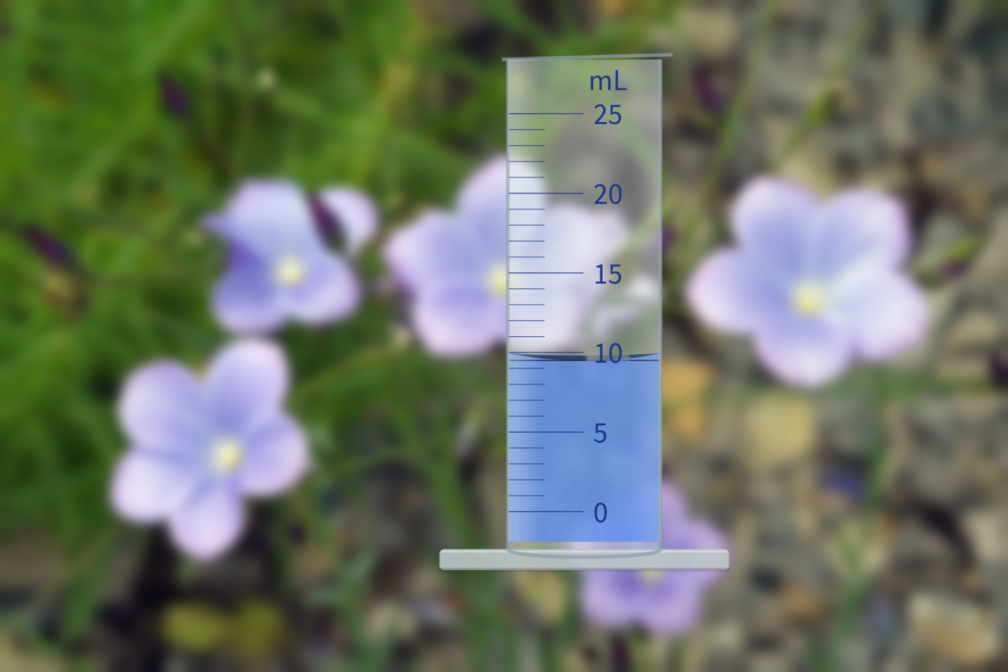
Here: 9.5 mL
